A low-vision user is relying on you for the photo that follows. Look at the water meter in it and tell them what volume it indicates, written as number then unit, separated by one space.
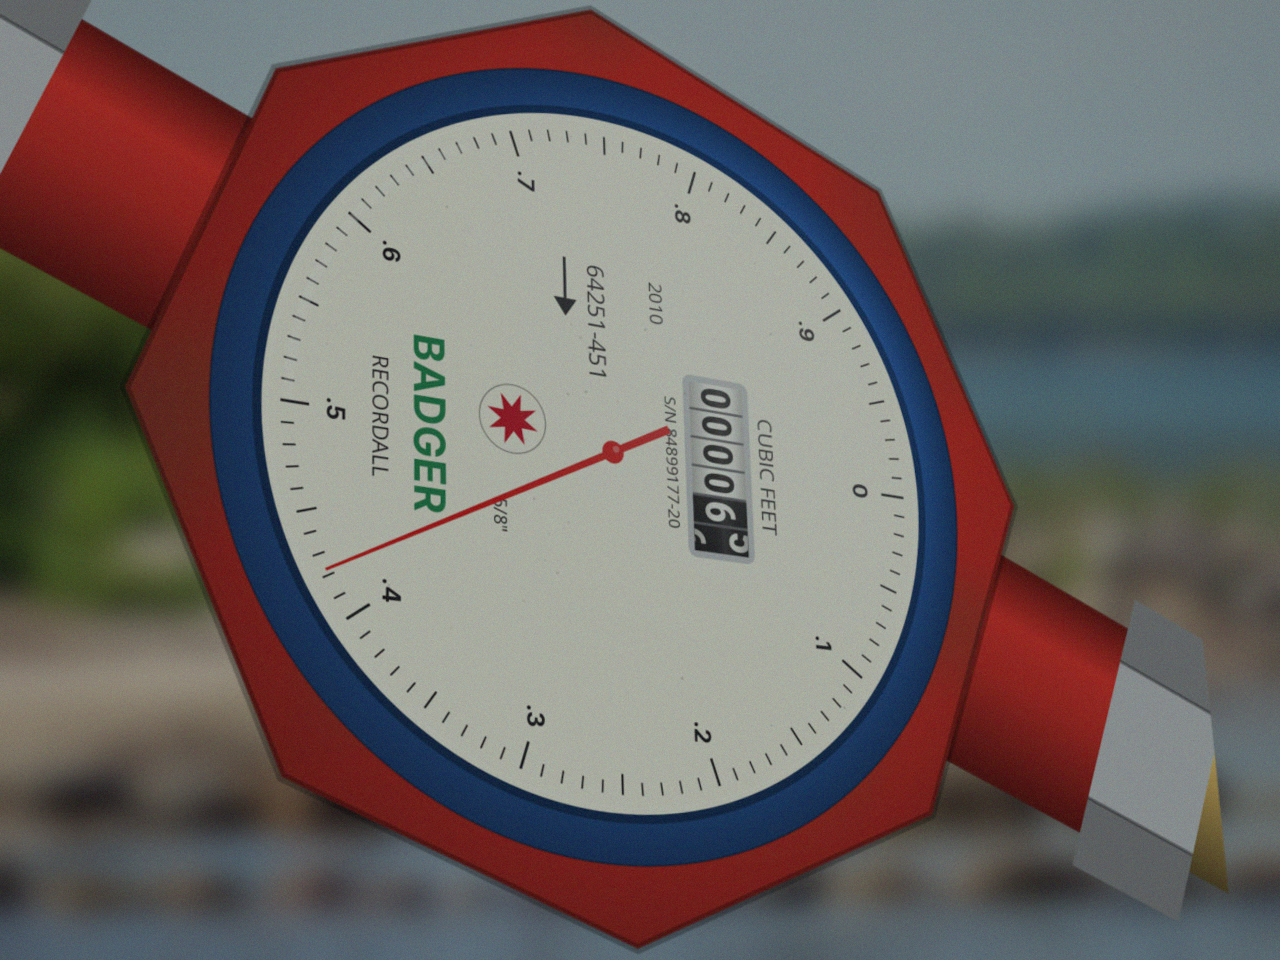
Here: 65.42 ft³
